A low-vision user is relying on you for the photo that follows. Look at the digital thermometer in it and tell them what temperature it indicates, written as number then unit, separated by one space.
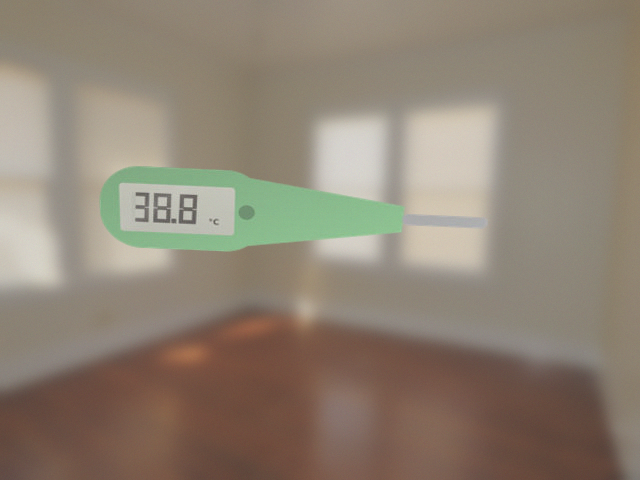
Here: 38.8 °C
